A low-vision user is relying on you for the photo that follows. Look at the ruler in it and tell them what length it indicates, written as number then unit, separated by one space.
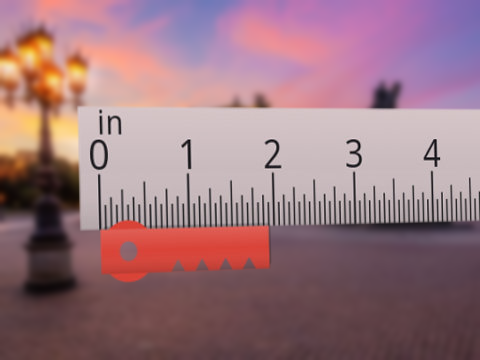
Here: 1.9375 in
